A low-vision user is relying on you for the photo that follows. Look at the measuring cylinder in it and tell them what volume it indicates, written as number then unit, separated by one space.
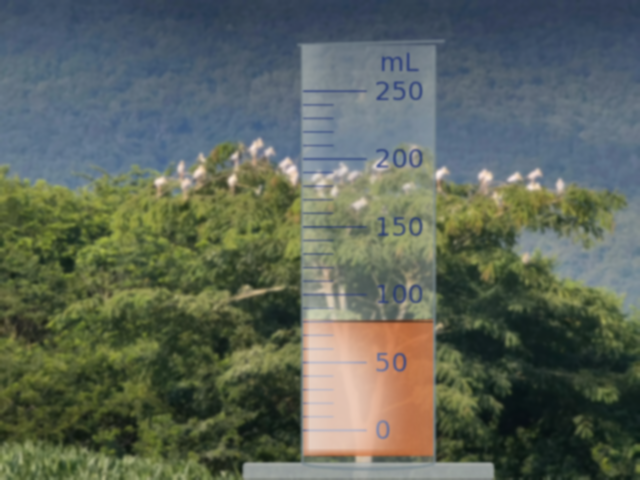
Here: 80 mL
